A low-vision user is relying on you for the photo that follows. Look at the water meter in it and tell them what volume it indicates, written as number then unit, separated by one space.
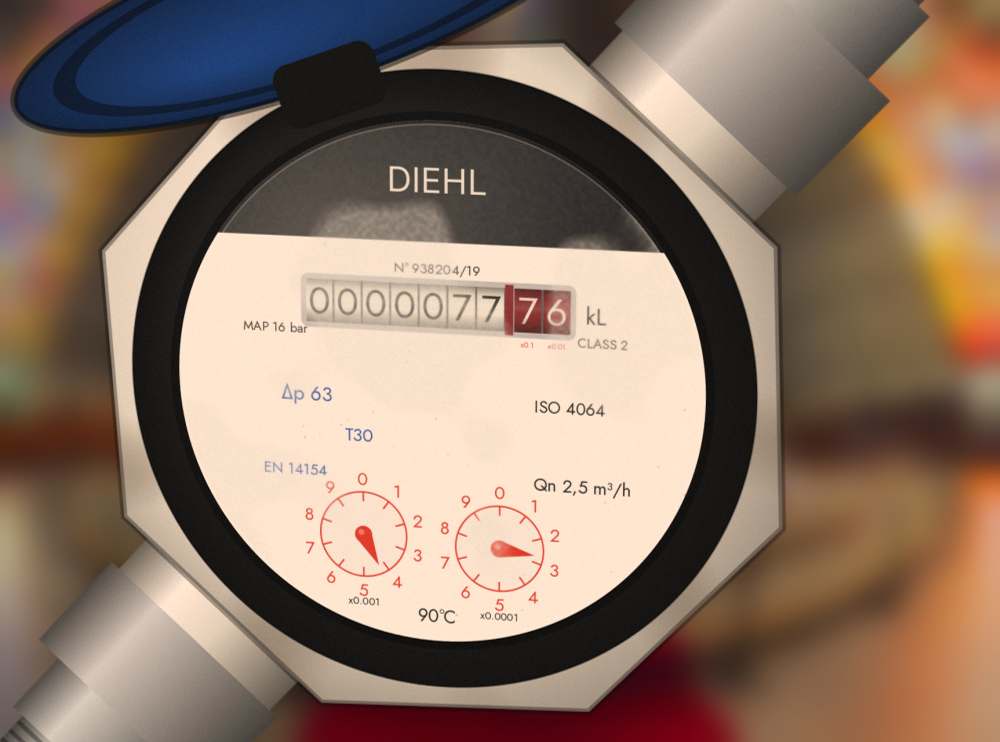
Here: 77.7642 kL
